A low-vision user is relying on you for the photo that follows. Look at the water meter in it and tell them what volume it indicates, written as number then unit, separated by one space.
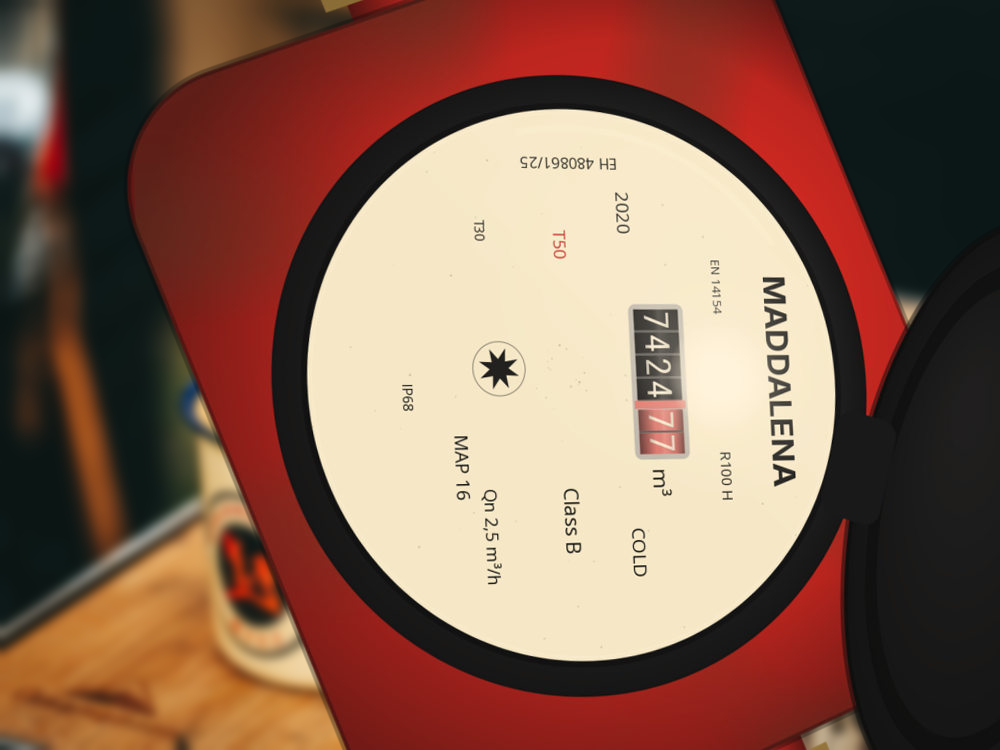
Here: 7424.77 m³
